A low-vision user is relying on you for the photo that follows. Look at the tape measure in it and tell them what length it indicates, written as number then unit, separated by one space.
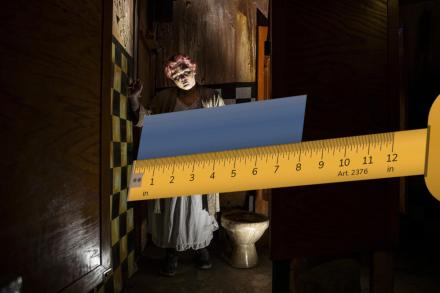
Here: 8 in
